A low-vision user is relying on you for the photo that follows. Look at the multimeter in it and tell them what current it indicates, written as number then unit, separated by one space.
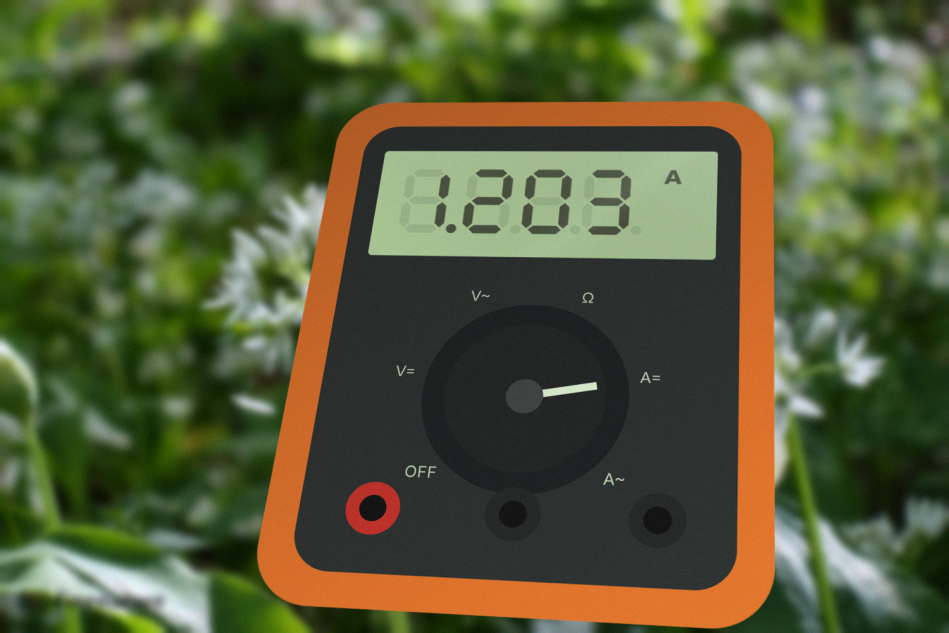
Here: 1.203 A
